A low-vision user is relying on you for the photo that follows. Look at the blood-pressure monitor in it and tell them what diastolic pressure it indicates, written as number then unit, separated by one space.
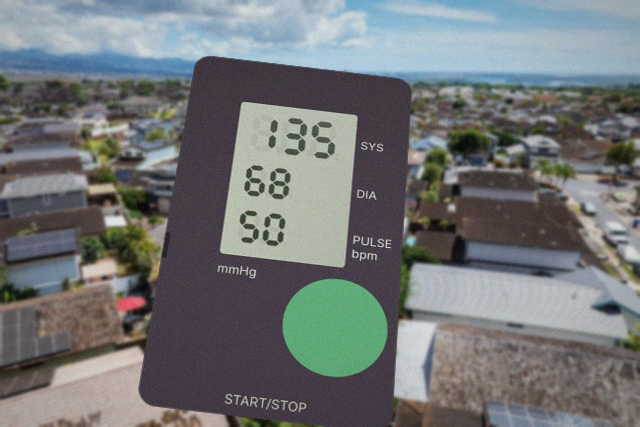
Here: 68 mmHg
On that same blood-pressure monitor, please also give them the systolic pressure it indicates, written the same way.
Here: 135 mmHg
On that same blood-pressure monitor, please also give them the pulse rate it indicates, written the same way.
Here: 50 bpm
